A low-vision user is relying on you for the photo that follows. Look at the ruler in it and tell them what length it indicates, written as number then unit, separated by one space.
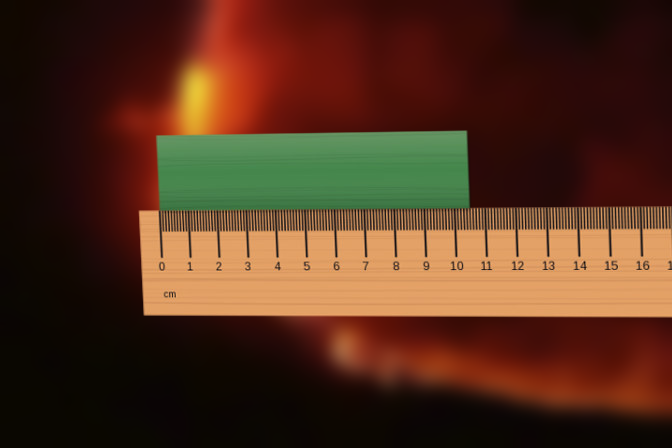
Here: 10.5 cm
